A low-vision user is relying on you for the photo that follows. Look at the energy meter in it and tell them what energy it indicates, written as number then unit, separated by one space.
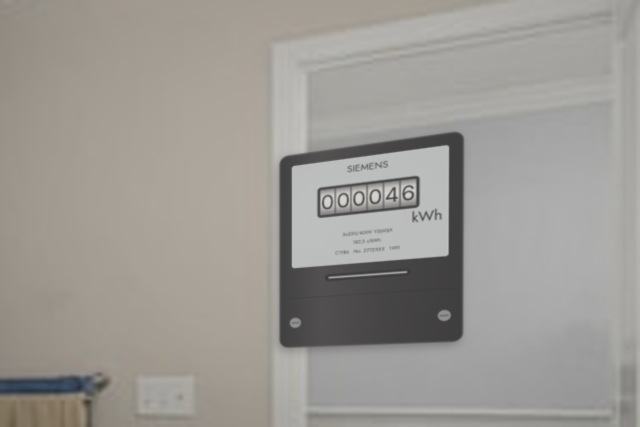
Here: 46 kWh
